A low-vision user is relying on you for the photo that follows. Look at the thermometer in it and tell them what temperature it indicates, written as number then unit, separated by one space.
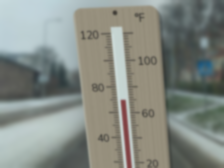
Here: 70 °F
